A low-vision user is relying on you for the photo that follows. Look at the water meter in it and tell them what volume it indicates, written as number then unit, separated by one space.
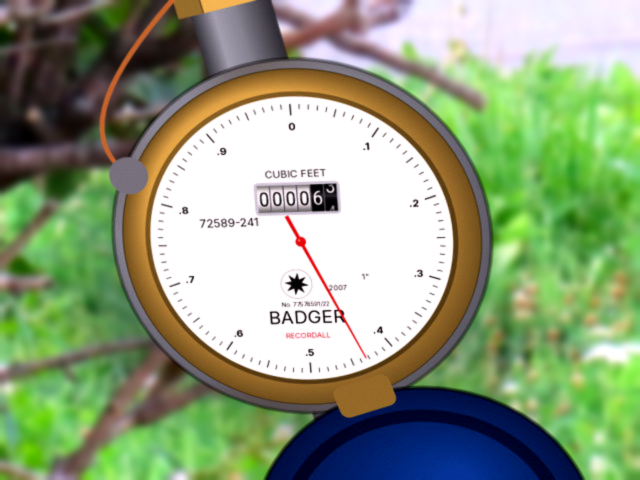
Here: 63.43 ft³
